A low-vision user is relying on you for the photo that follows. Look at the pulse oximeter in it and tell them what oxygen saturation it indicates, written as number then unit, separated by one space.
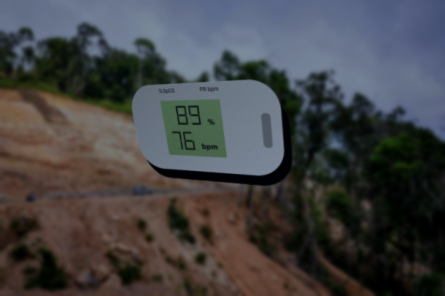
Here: 89 %
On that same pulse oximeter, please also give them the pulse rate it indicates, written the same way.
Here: 76 bpm
